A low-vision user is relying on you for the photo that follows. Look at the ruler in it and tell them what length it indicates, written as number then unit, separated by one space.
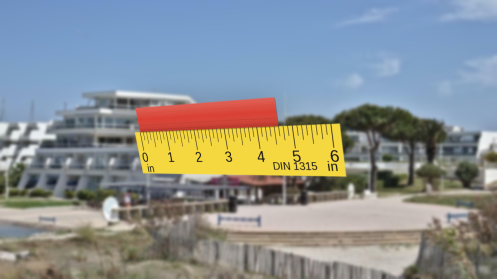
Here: 4.625 in
